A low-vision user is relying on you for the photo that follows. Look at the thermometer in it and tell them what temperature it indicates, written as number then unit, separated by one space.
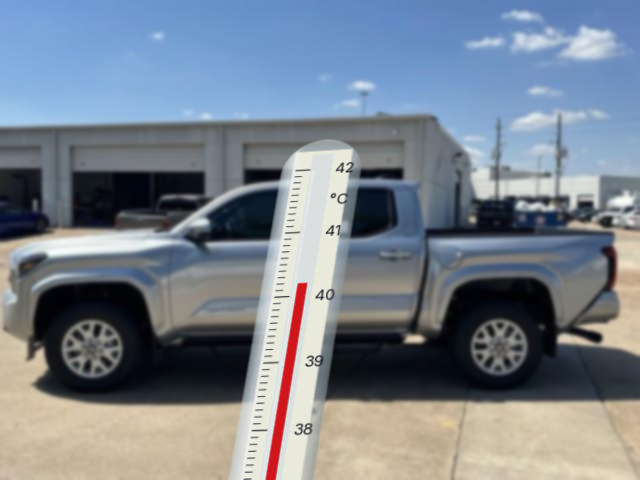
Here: 40.2 °C
